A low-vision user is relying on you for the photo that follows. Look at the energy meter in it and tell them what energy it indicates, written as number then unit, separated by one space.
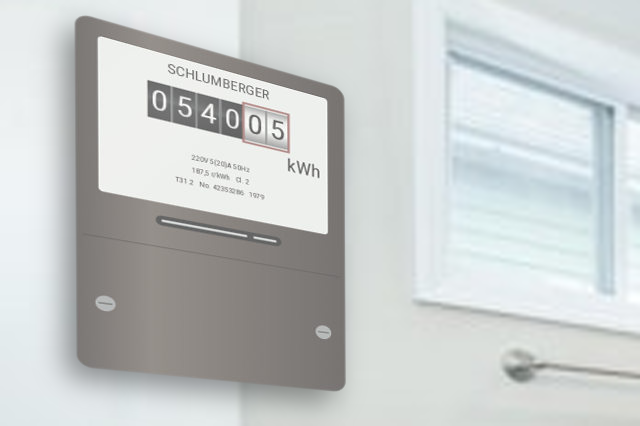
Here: 540.05 kWh
